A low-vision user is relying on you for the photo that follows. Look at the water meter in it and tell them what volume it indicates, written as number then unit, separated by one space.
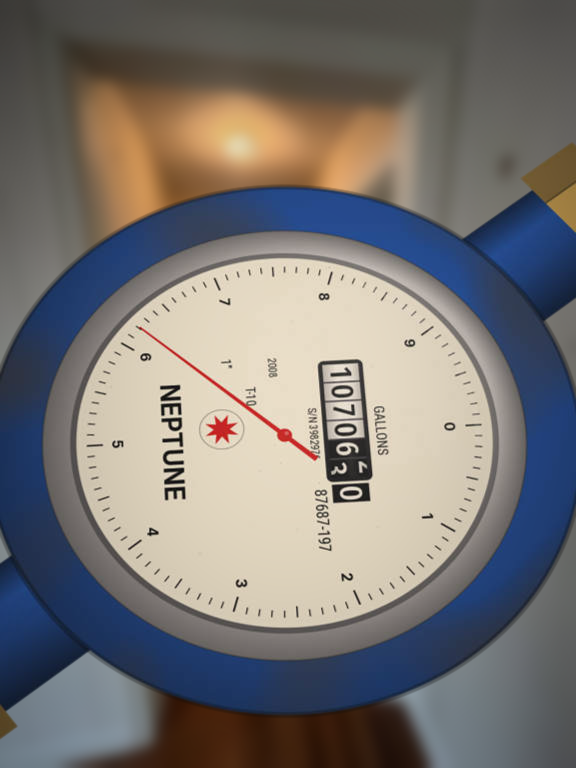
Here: 1070626.2 gal
